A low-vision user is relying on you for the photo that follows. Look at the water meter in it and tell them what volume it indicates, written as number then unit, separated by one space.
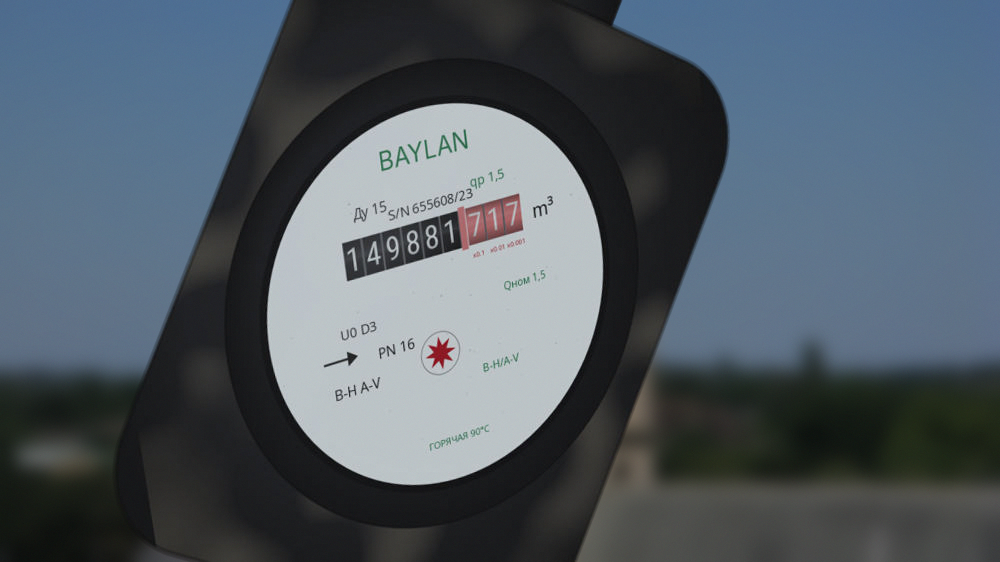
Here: 149881.717 m³
